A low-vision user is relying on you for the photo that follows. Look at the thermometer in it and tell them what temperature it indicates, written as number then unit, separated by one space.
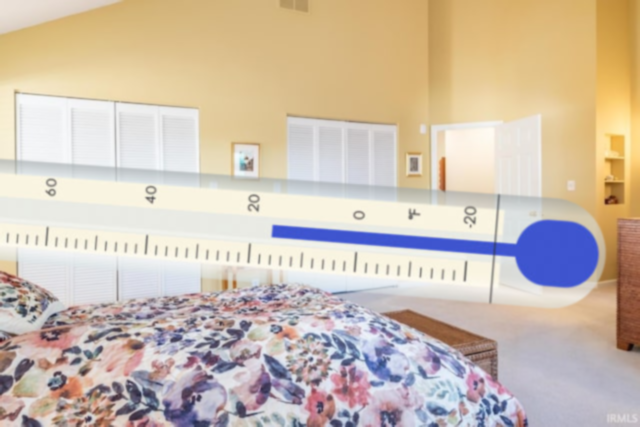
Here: 16 °F
